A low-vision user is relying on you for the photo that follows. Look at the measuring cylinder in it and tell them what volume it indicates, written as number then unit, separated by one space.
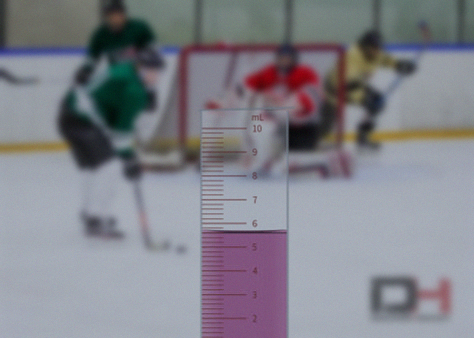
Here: 5.6 mL
